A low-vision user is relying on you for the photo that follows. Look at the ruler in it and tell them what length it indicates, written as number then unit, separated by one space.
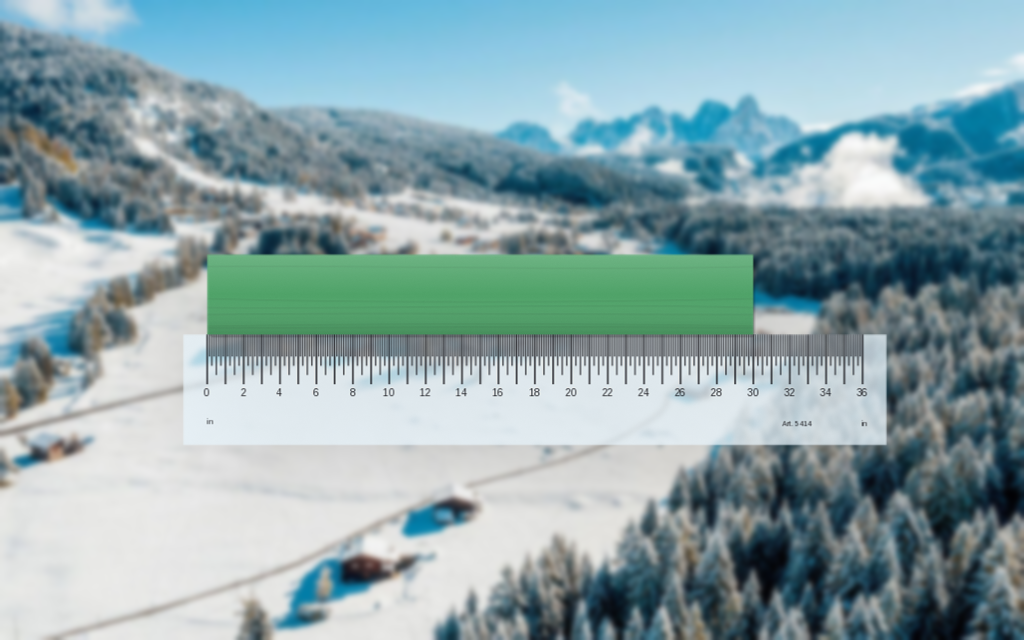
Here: 30 in
